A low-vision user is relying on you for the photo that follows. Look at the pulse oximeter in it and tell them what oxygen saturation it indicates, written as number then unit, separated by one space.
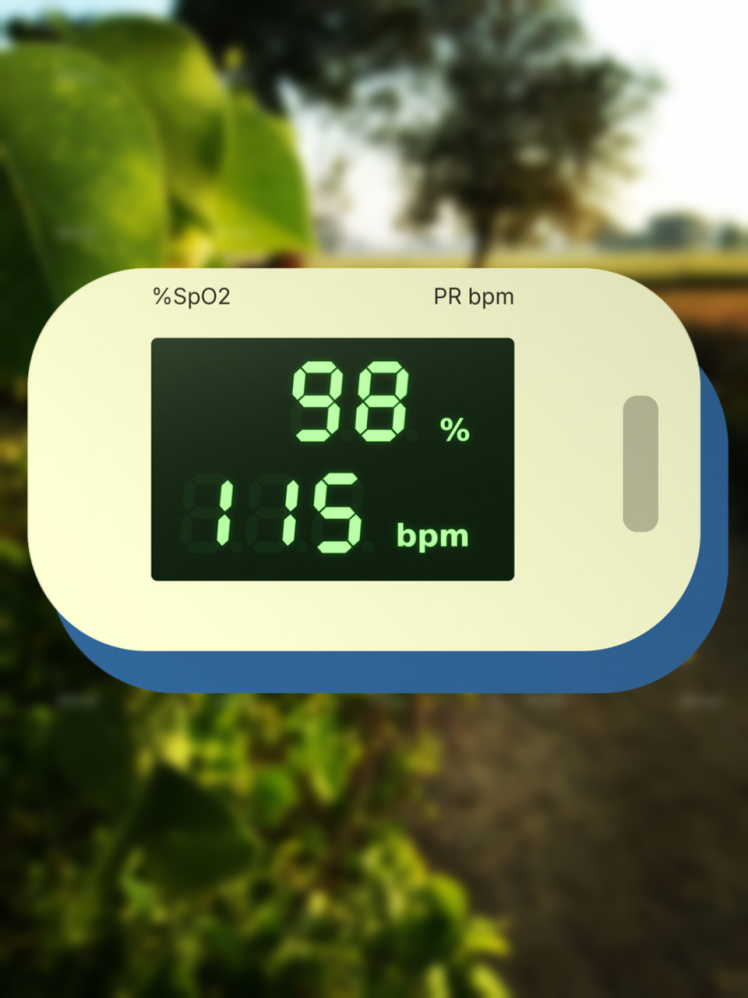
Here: 98 %
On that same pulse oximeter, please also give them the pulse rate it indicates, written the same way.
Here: 115 bpm
